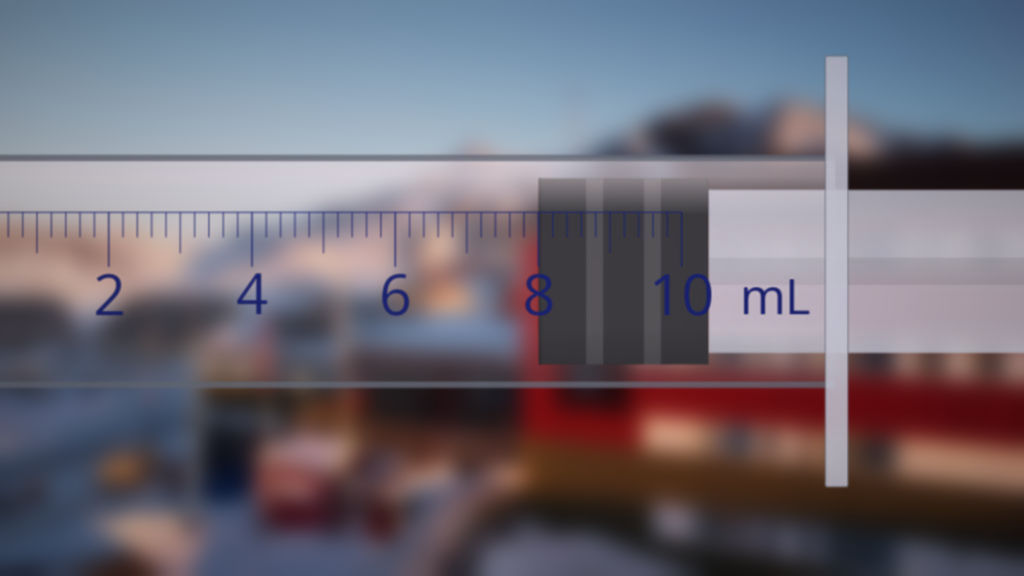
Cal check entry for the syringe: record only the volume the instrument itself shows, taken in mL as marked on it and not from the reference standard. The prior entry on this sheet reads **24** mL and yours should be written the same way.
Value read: **8** mL
